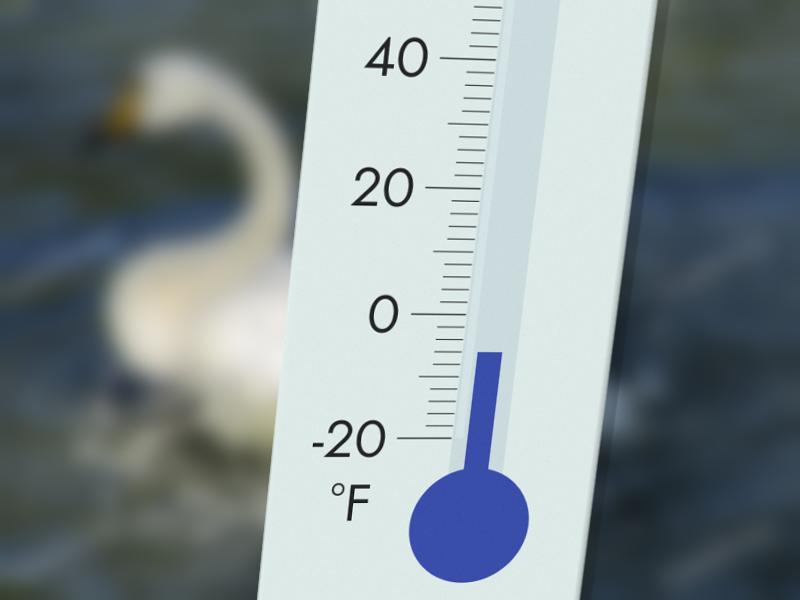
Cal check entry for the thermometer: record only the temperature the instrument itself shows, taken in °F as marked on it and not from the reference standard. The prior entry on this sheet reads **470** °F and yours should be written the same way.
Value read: **-6** °F
